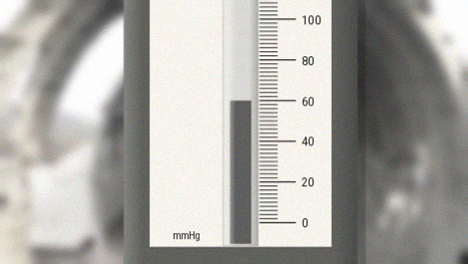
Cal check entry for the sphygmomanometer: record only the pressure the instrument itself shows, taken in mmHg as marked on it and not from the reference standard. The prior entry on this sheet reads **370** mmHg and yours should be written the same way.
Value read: **60** mmHg
